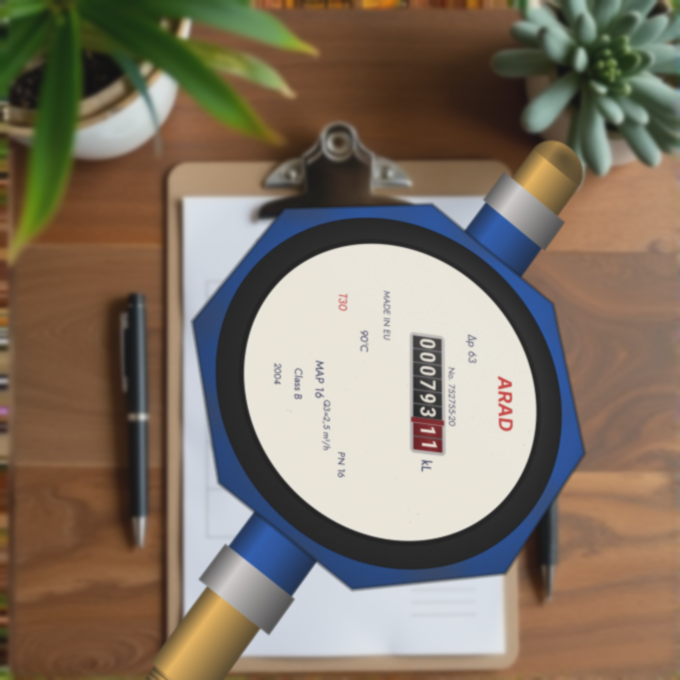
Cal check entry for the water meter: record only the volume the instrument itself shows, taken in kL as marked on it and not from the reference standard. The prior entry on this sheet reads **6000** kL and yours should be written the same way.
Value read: **793.11** kL
